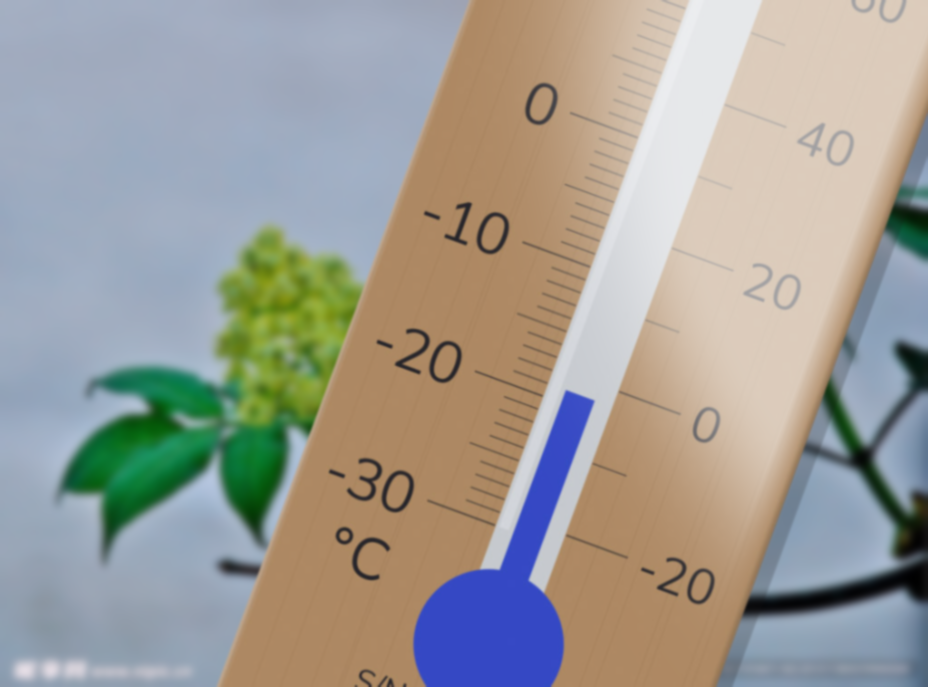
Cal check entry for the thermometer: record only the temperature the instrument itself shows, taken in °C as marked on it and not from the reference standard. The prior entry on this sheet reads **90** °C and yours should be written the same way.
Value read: **-19** °C
